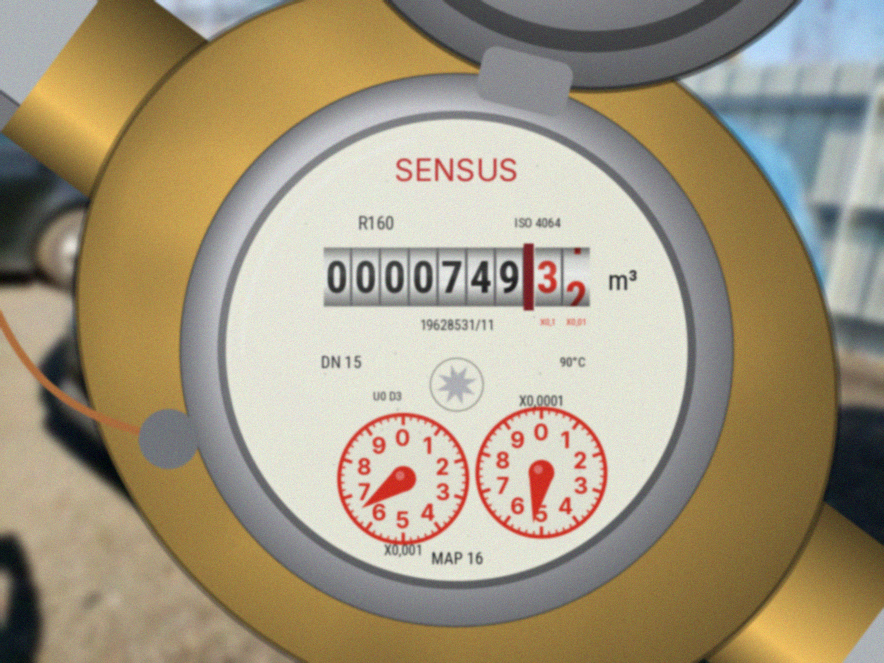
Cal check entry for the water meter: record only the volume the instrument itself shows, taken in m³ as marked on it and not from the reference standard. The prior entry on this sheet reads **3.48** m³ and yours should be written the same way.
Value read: **749.3165** m³
